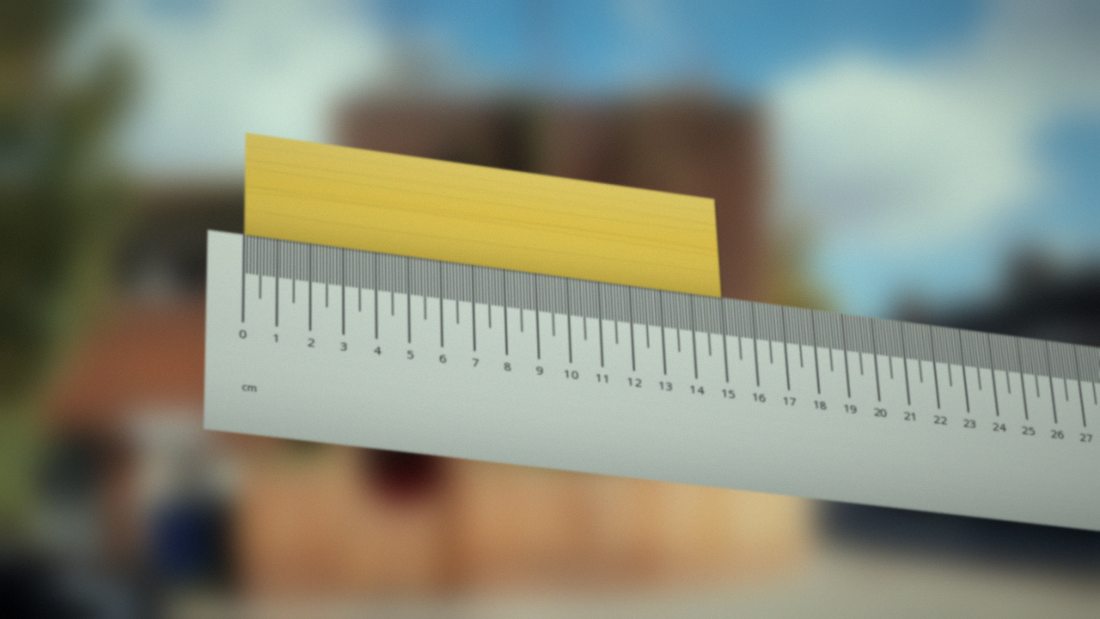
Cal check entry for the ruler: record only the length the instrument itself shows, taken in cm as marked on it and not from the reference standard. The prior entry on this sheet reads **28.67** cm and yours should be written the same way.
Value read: **15** cm
